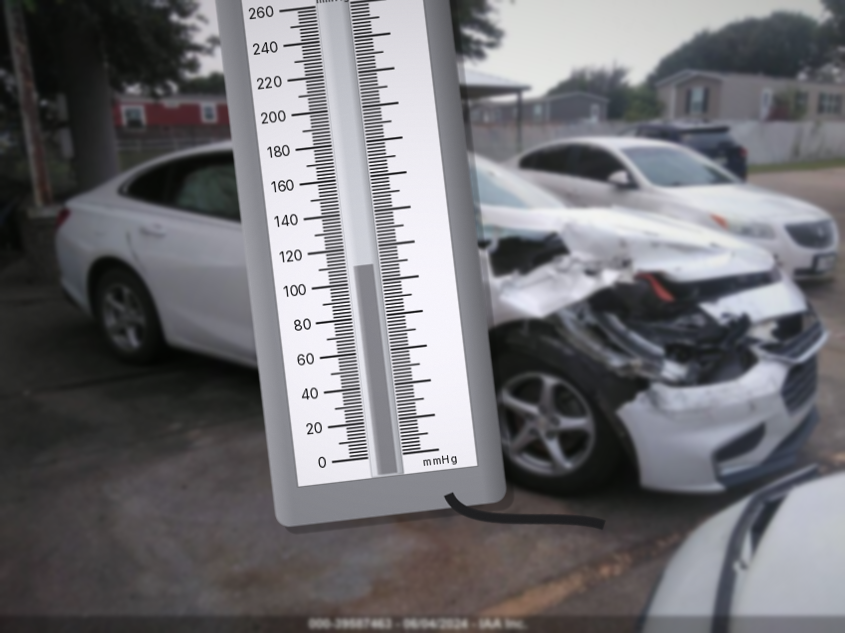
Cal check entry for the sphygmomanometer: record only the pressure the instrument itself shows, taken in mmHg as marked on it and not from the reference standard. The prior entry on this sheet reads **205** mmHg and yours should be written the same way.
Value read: **110** mmHg
